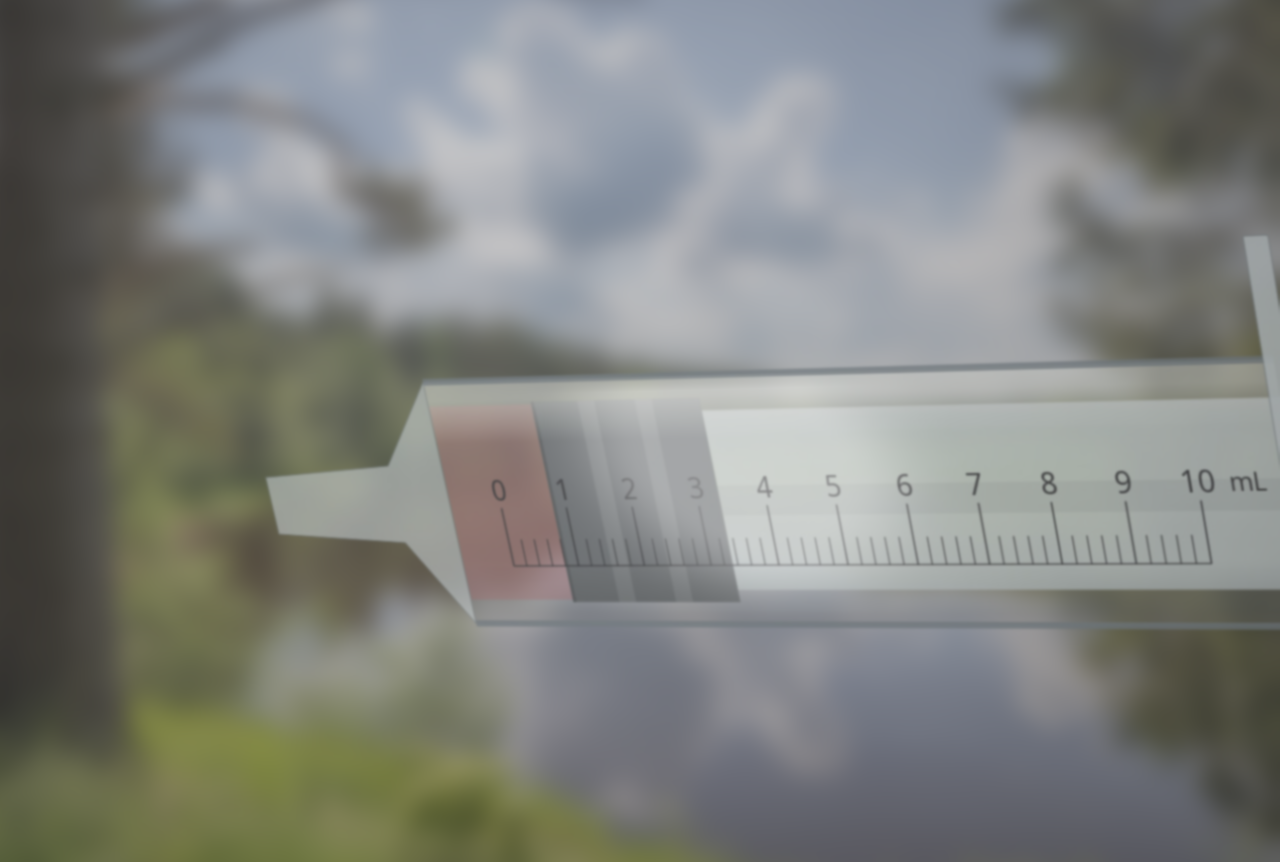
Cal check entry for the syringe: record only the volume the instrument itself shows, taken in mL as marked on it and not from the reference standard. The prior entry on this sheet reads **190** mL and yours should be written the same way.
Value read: **0.8** mL
